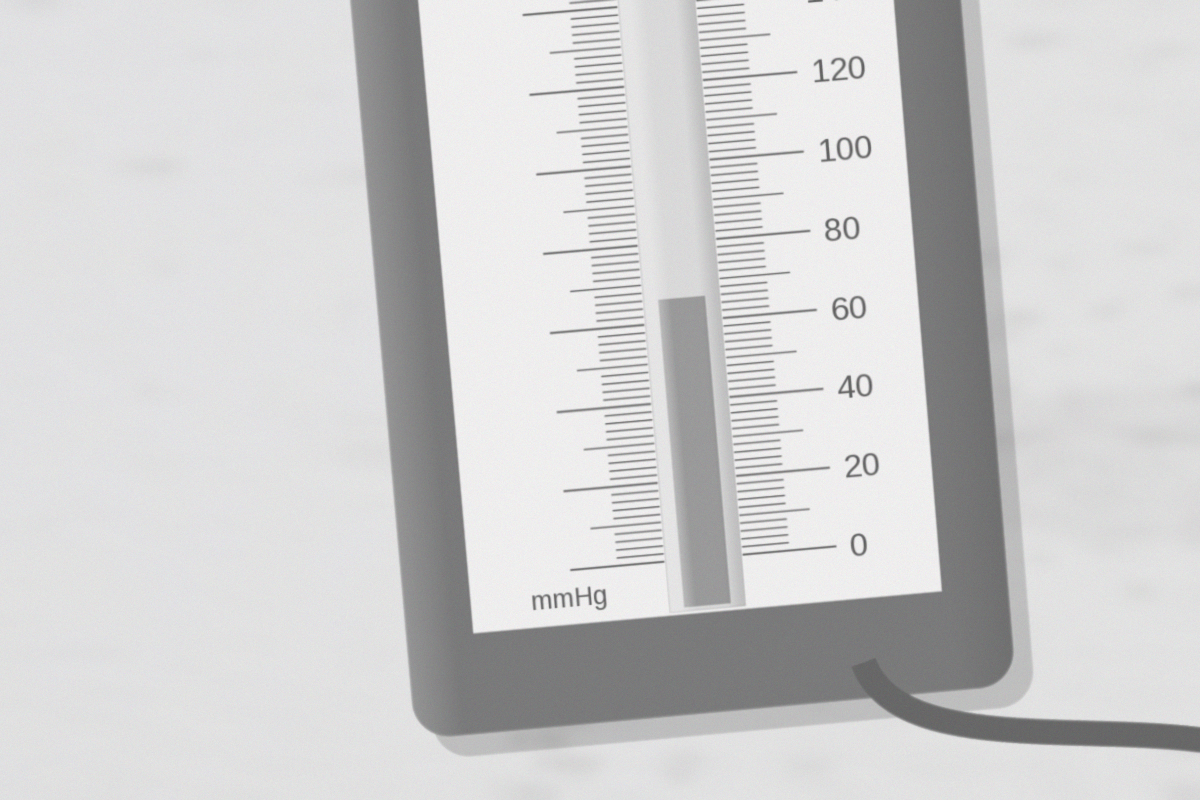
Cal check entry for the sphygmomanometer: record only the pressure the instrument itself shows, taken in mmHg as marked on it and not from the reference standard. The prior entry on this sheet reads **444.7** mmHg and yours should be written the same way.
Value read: **66** mmHg
